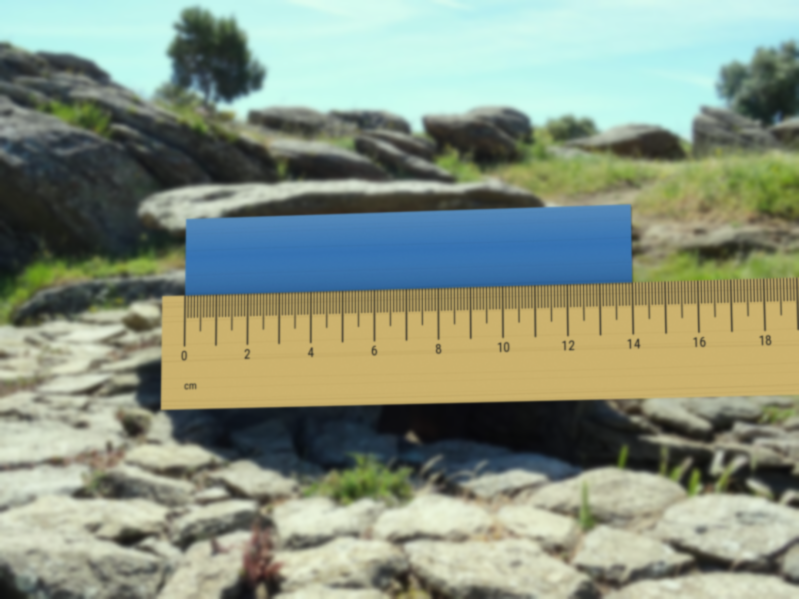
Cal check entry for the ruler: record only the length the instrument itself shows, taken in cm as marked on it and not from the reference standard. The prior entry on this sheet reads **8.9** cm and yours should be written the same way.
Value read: **14** cm
